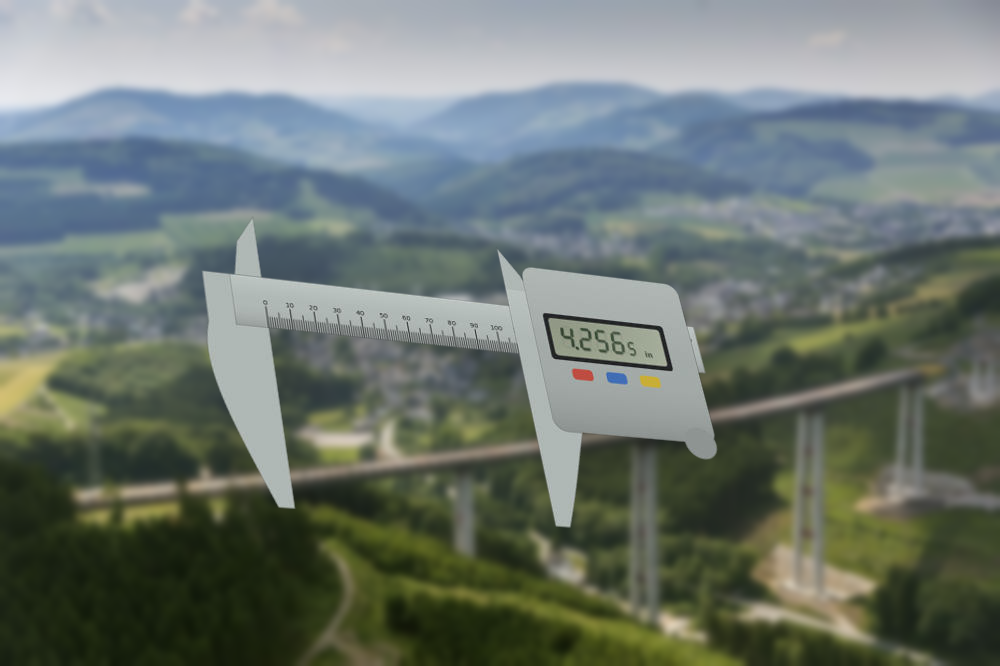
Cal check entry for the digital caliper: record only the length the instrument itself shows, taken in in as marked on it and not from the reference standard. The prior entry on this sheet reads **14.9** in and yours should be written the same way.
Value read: **4.2565** in
